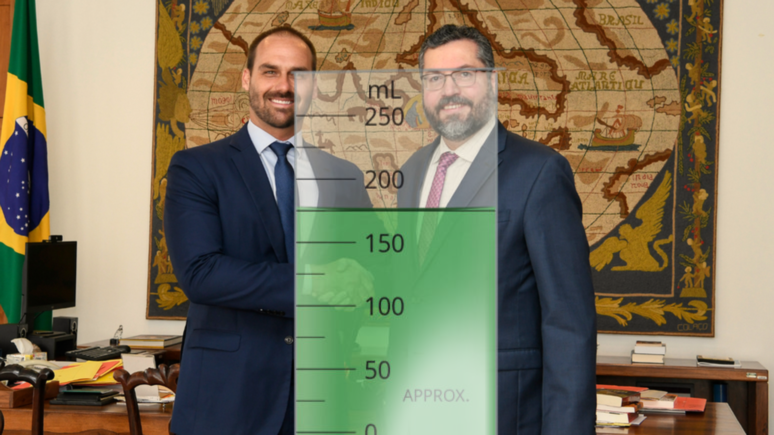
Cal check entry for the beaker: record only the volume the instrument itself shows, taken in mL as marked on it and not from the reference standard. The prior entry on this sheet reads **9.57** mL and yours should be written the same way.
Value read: **175** mL
